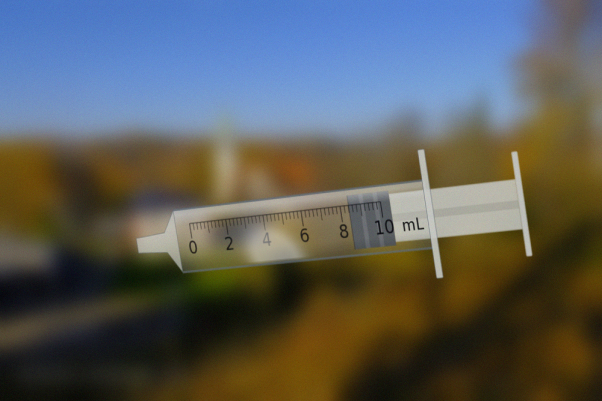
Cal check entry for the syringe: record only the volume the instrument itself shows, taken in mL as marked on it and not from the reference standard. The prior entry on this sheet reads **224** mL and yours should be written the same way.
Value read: **8.4** mL
